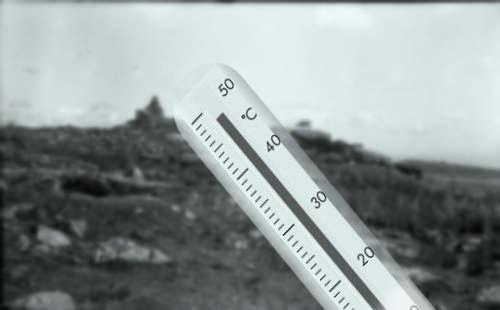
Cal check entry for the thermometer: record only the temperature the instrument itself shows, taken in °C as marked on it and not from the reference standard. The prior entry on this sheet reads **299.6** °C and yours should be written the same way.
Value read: **48** °C
